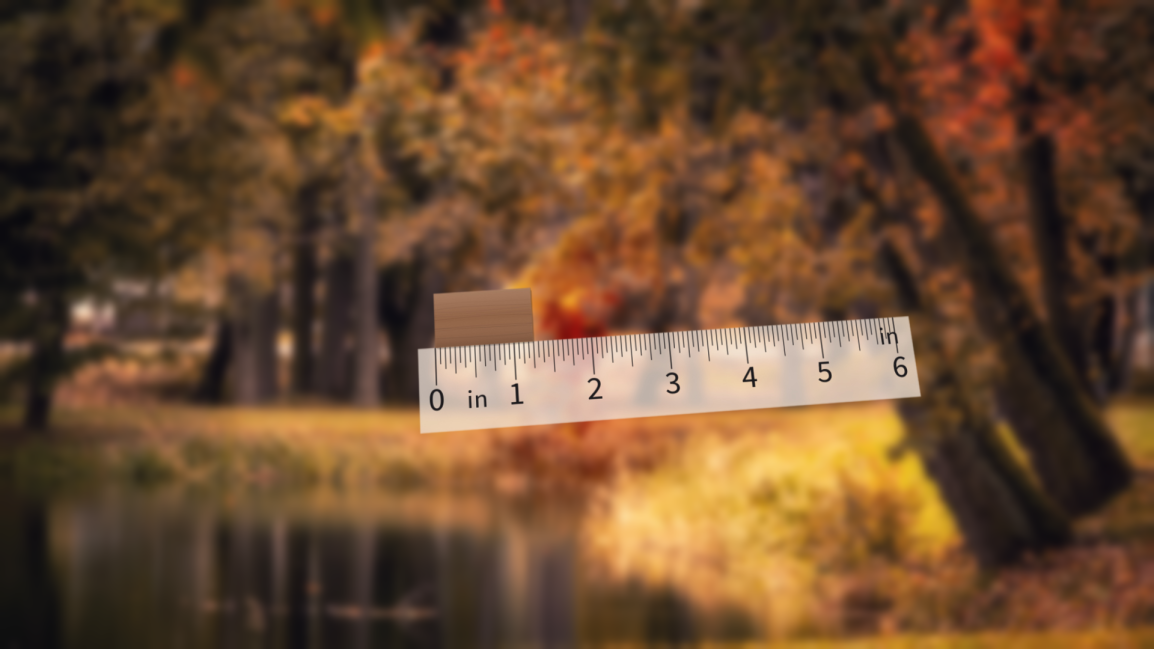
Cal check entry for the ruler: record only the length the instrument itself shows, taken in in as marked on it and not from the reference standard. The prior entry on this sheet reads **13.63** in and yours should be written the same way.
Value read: **1.25** in
